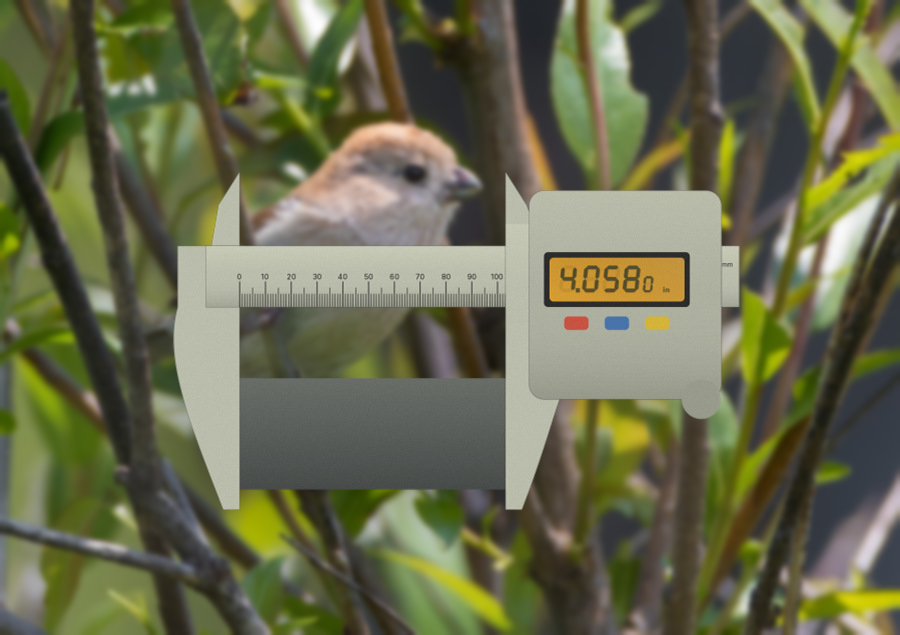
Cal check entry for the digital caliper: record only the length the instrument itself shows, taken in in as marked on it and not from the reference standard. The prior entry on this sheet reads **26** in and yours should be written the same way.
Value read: **4.0580** in
